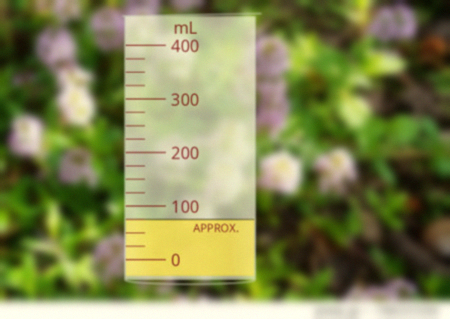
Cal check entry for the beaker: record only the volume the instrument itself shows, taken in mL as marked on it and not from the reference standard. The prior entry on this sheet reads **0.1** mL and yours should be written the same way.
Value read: **75** mL
